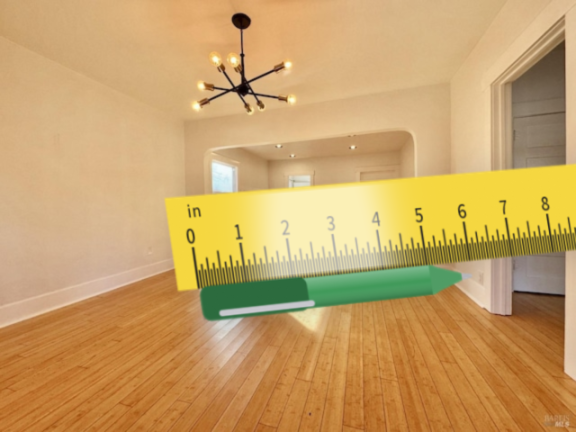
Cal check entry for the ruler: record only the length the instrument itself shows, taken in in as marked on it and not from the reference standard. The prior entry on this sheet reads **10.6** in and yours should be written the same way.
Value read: **6** in
